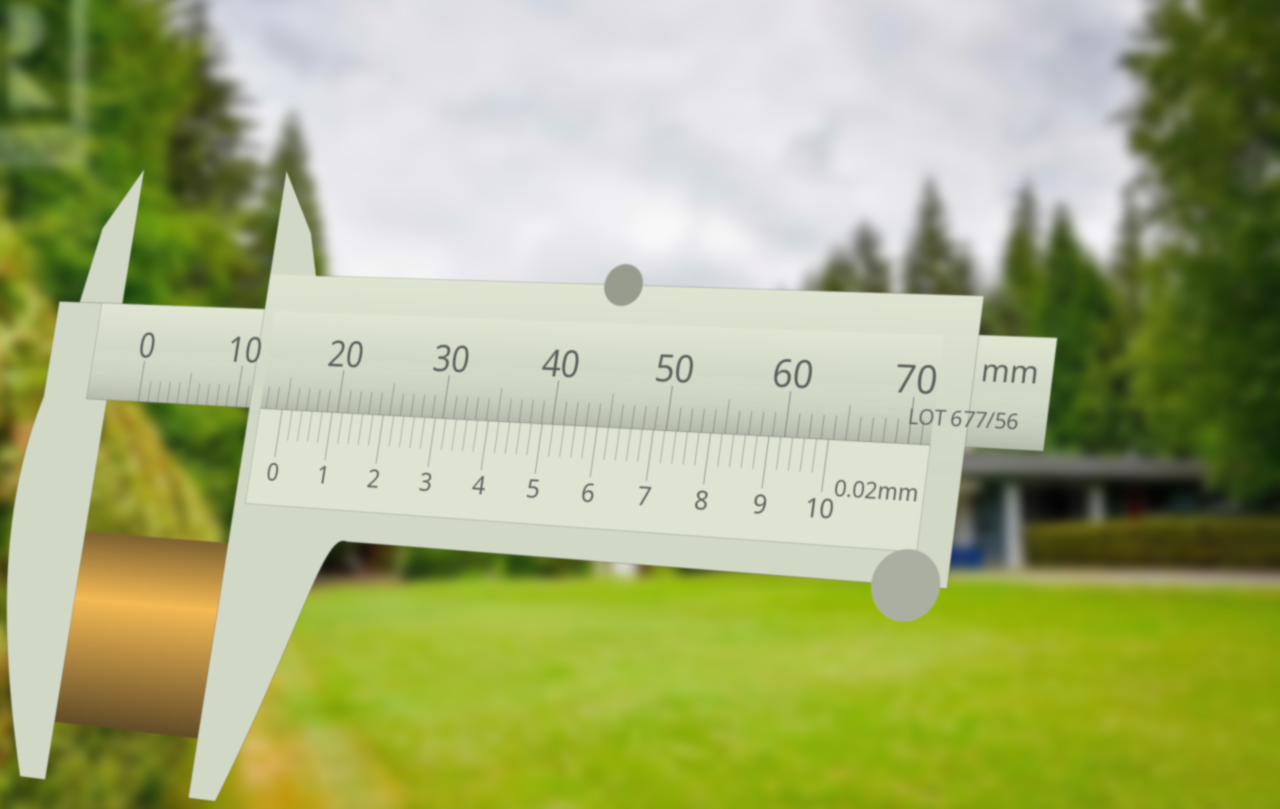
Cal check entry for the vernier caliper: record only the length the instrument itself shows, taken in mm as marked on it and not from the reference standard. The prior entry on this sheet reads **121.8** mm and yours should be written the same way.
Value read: **14.6** mm
